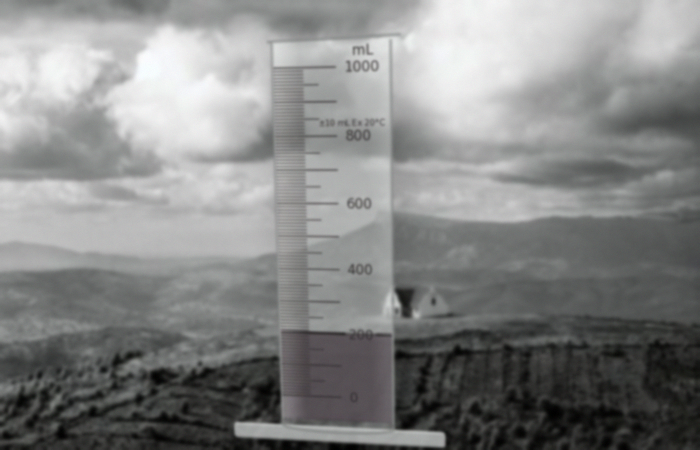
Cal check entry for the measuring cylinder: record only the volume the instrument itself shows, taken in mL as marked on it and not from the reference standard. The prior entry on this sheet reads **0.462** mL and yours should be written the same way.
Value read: **200** mL
